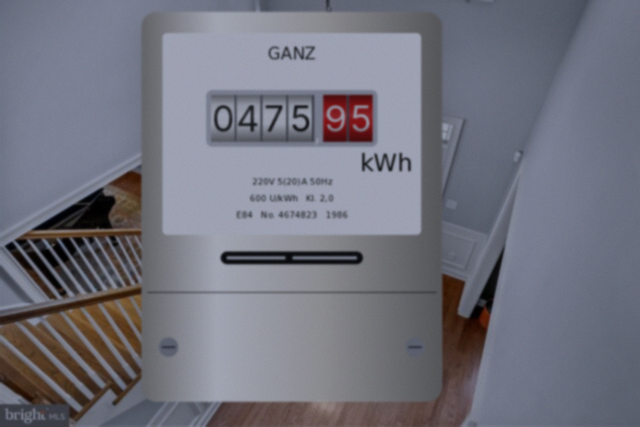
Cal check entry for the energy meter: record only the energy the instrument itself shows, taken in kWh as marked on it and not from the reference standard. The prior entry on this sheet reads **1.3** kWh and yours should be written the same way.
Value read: **475.95** kWh
